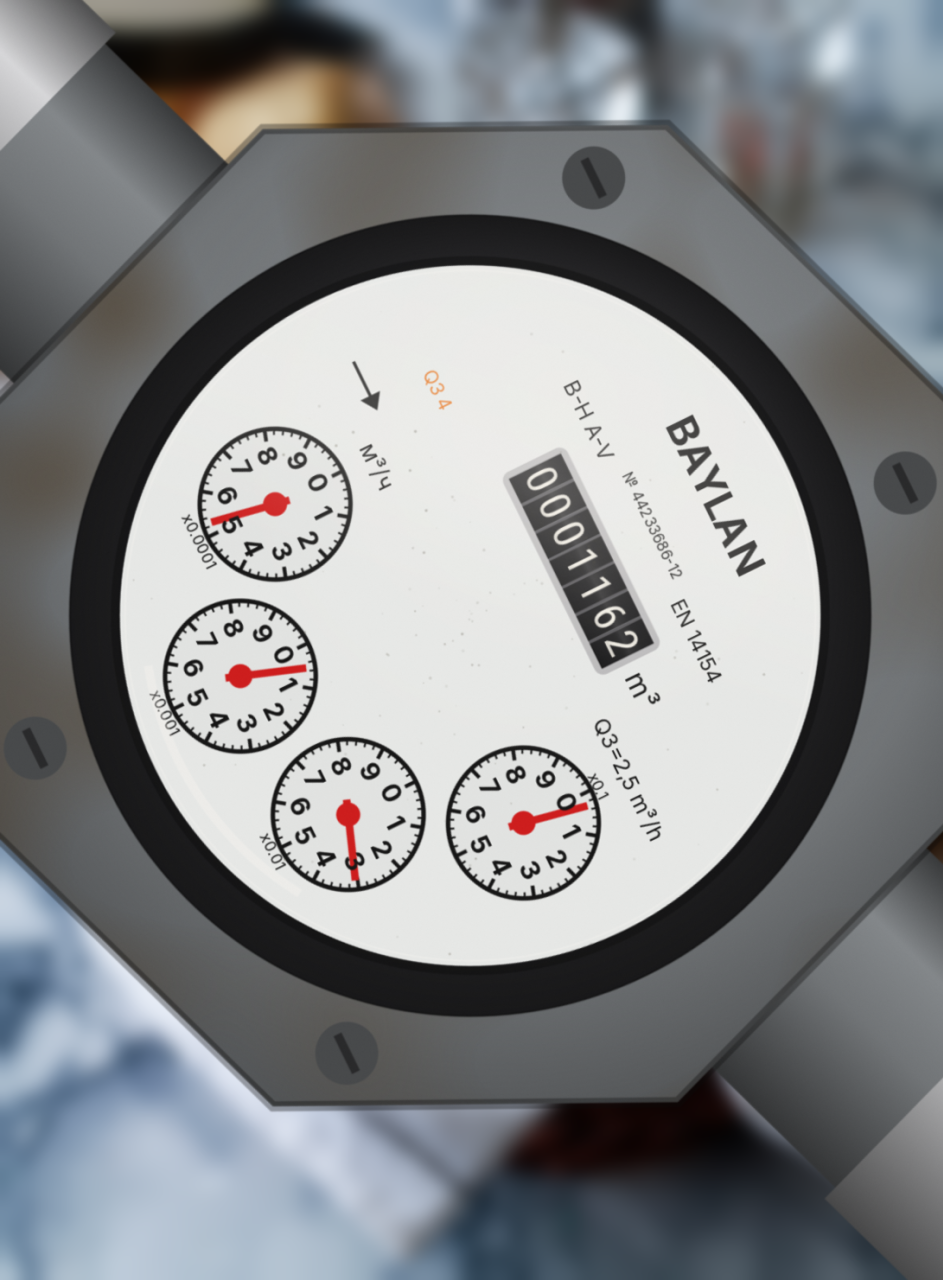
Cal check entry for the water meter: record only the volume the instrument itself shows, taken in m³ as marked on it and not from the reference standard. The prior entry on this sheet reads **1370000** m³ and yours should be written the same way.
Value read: **1162.0305** m³
